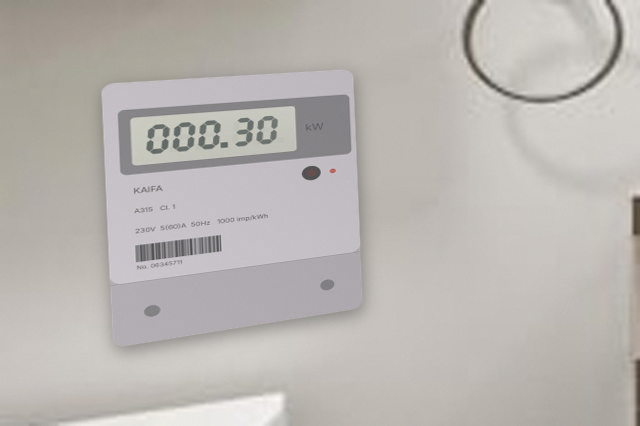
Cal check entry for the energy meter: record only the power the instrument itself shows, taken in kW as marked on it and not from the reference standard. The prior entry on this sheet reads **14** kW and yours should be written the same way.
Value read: **0.30** kW
